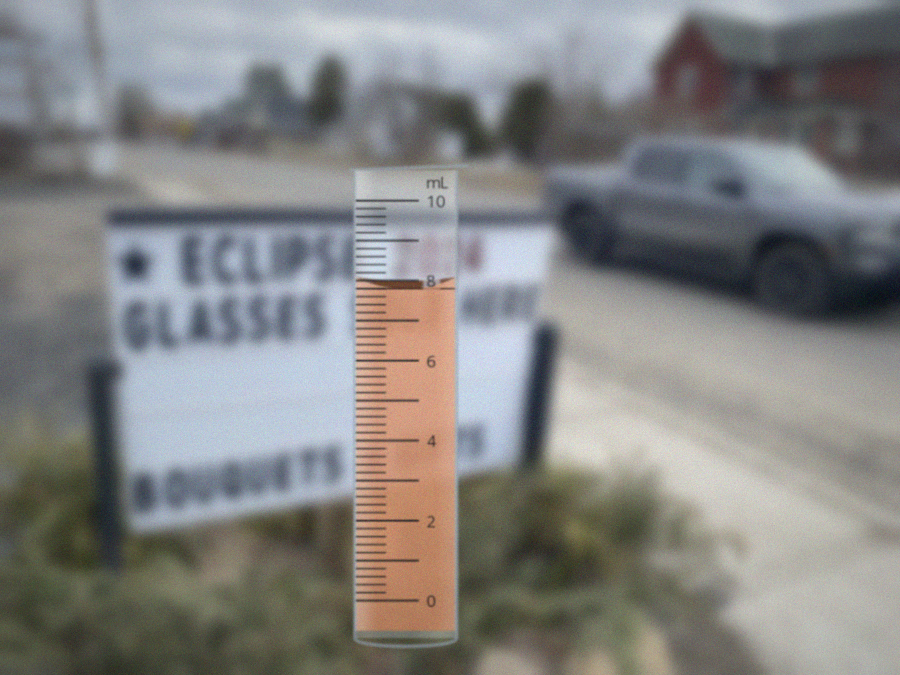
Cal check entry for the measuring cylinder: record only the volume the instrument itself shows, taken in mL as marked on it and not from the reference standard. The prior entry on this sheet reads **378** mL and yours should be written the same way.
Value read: **7.8** mL
